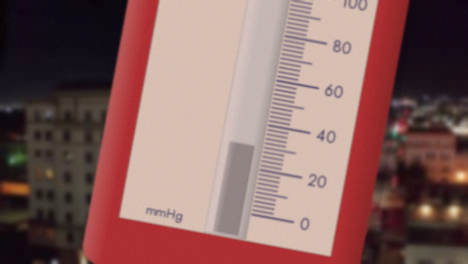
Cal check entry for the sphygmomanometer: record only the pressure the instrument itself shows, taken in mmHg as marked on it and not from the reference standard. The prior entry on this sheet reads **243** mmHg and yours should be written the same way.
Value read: **30** mmHg
